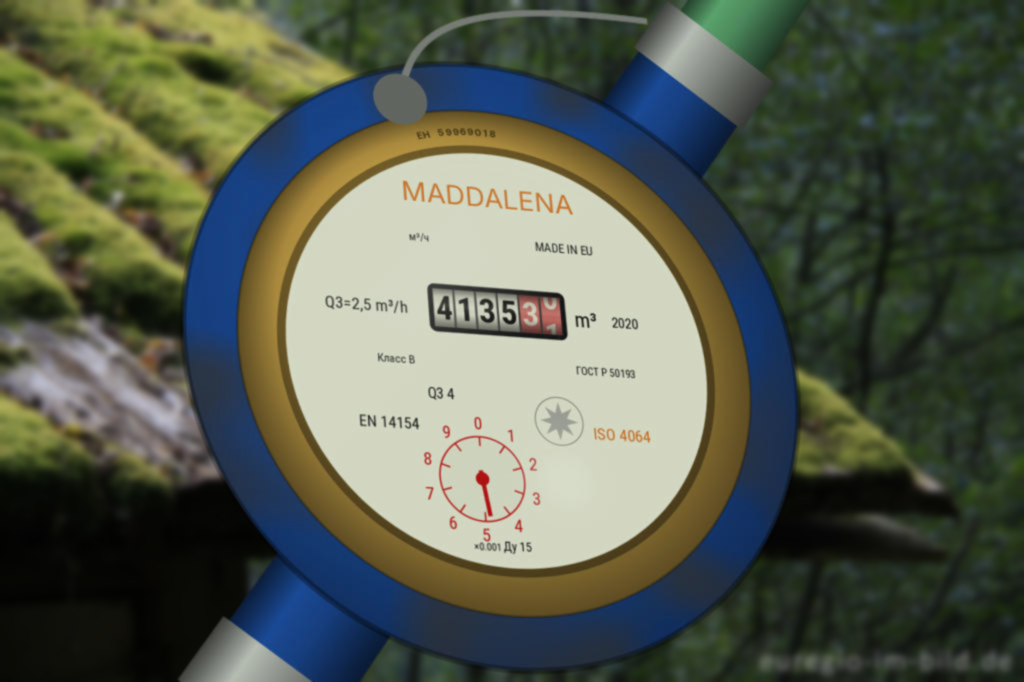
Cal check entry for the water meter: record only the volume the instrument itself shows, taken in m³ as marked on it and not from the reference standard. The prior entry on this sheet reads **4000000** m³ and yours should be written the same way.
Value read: **4135.304** m³
